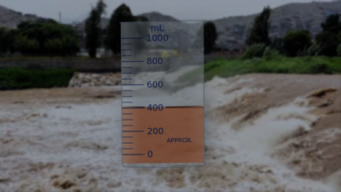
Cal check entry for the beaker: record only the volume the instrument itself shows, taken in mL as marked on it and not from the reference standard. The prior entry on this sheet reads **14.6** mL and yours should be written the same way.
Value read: **400** mL
